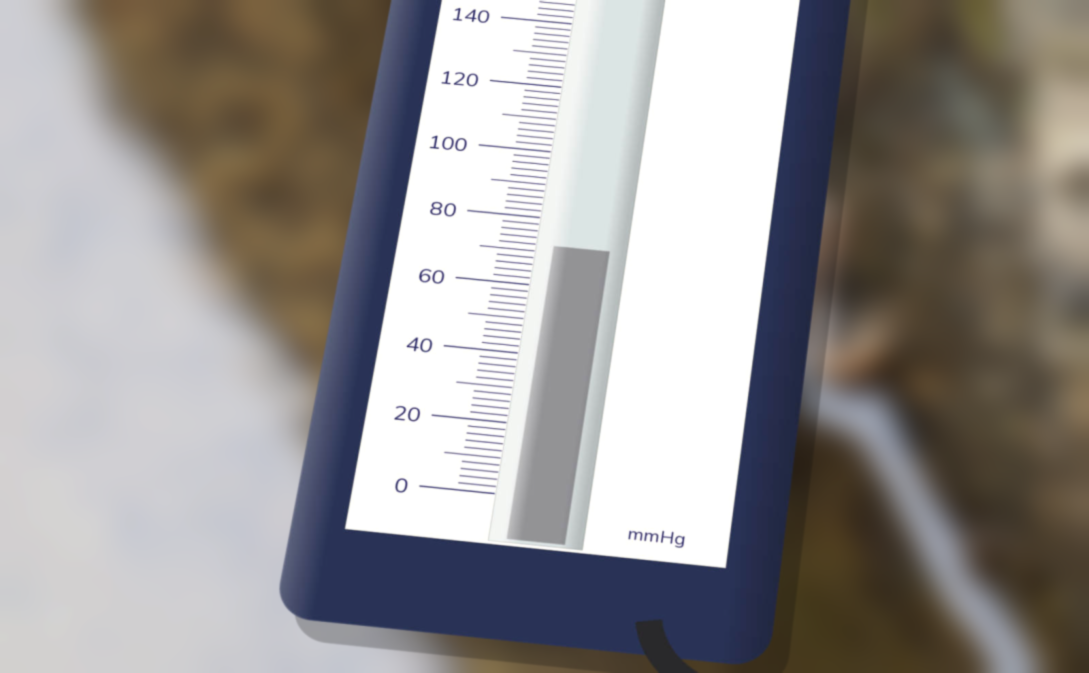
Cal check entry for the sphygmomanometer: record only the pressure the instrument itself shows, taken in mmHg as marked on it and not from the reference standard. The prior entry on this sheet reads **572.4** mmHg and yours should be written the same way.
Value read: **72** mmHg
